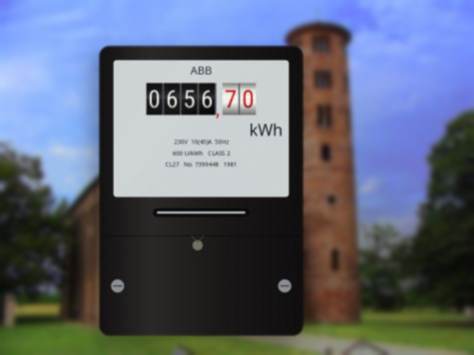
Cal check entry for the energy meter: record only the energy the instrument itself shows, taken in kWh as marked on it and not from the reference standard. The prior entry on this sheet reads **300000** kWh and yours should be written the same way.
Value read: **656.70** kWh
